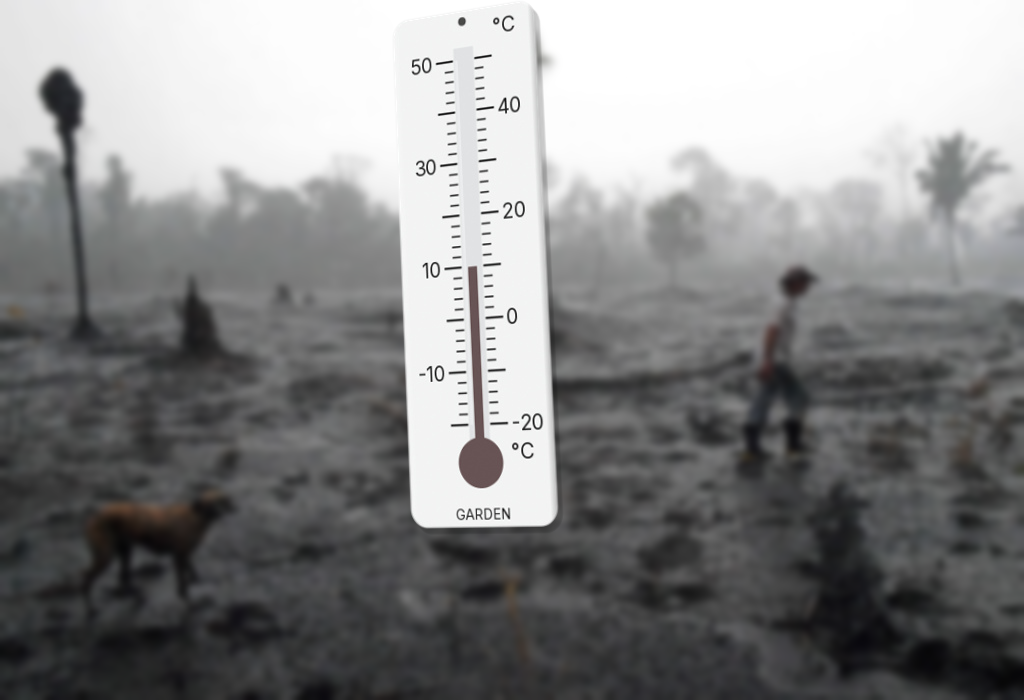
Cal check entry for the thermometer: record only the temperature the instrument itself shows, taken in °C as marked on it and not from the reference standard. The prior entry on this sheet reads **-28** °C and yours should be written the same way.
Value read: **10** °C
